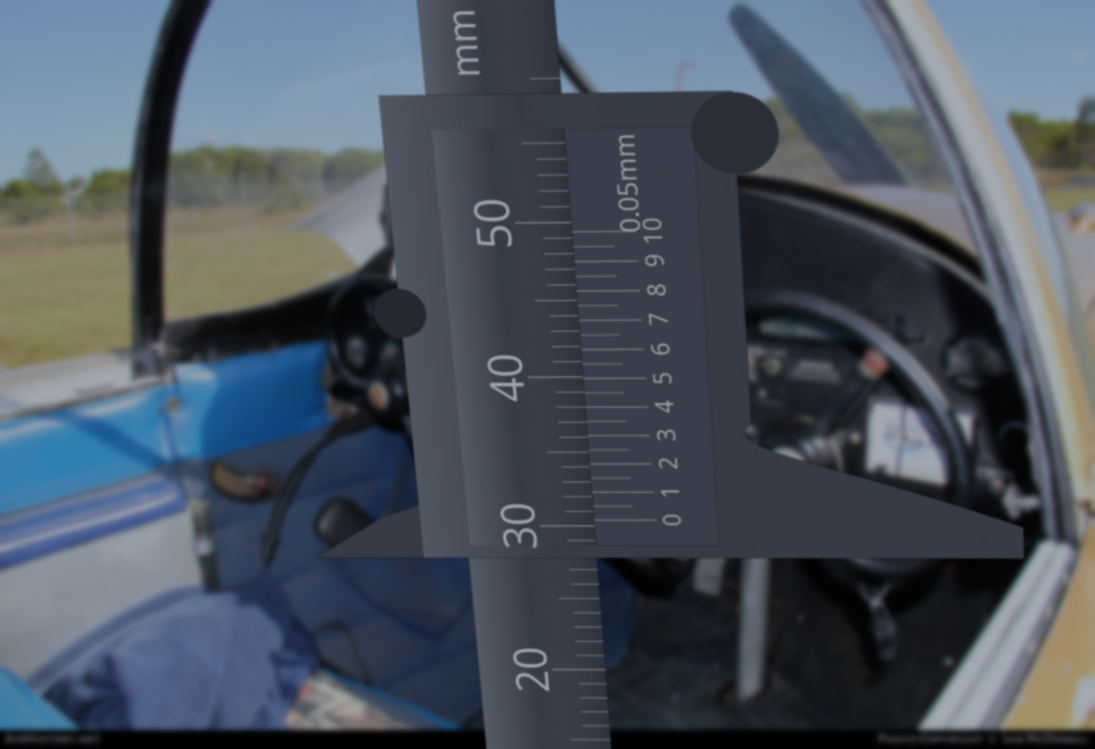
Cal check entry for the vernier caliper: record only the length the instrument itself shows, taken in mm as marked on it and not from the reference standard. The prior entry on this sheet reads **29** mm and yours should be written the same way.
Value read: **30.4** mm
